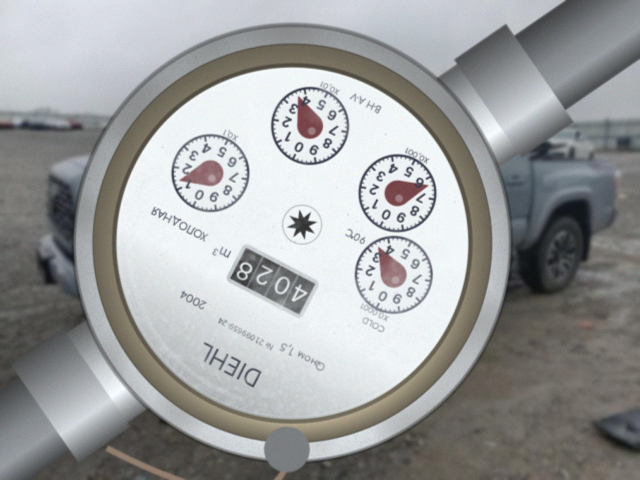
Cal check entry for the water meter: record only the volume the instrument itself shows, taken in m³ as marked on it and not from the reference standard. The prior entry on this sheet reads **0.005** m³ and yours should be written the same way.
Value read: **4028.1363** m³
